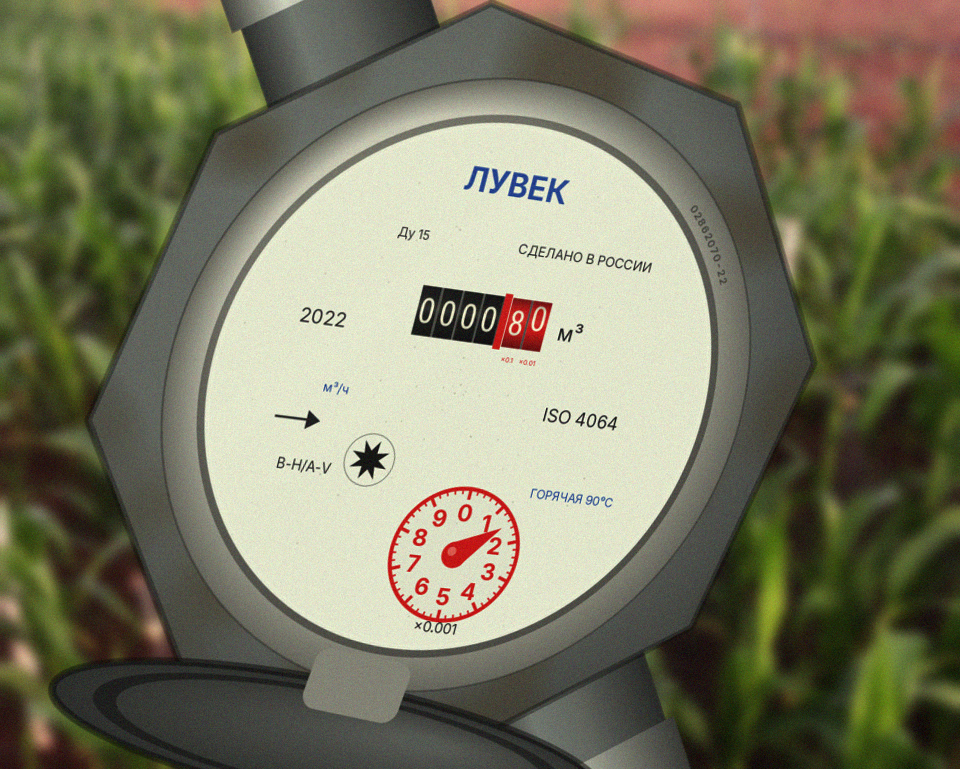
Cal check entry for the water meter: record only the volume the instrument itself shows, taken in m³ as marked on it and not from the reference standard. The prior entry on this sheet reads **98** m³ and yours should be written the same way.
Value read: **0.801** m³
